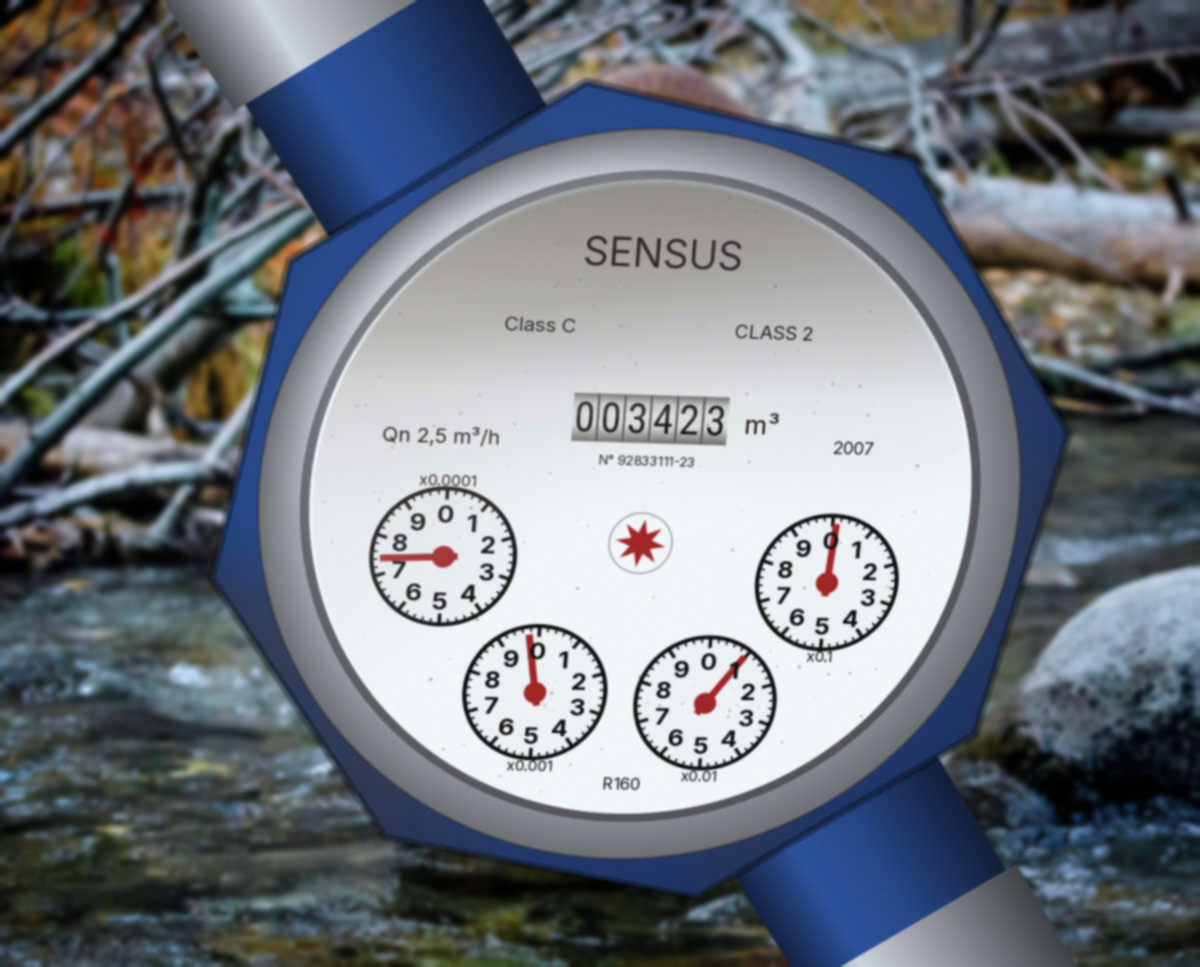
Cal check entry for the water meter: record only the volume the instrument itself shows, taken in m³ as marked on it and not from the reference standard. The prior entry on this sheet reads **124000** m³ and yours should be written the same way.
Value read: **3423.0097** m³
